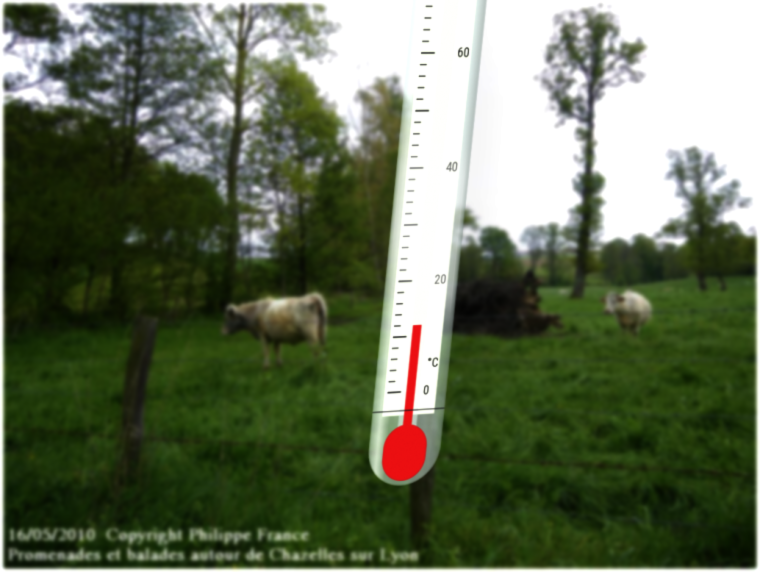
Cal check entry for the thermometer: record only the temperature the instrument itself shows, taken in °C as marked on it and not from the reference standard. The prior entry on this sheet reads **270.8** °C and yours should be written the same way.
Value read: **12** °C
